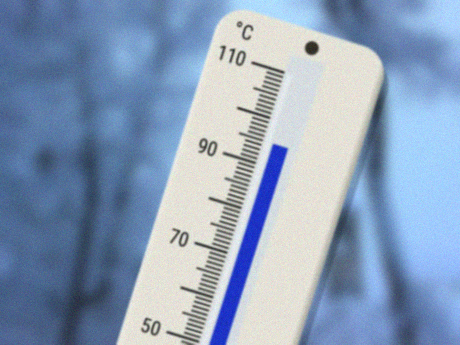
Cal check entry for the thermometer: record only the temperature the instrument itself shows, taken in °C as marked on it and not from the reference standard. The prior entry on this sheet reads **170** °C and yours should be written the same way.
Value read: **95** °C
